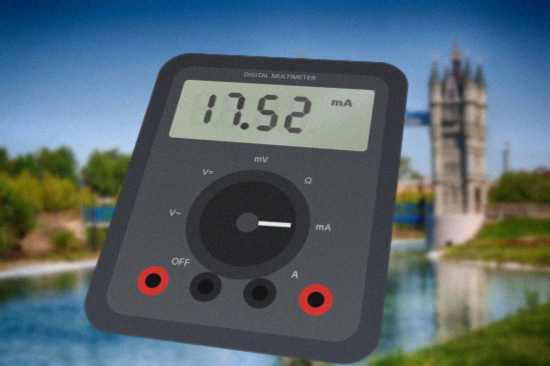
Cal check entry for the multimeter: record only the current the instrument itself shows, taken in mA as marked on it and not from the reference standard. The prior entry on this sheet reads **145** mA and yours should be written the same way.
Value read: **17.52** mA
